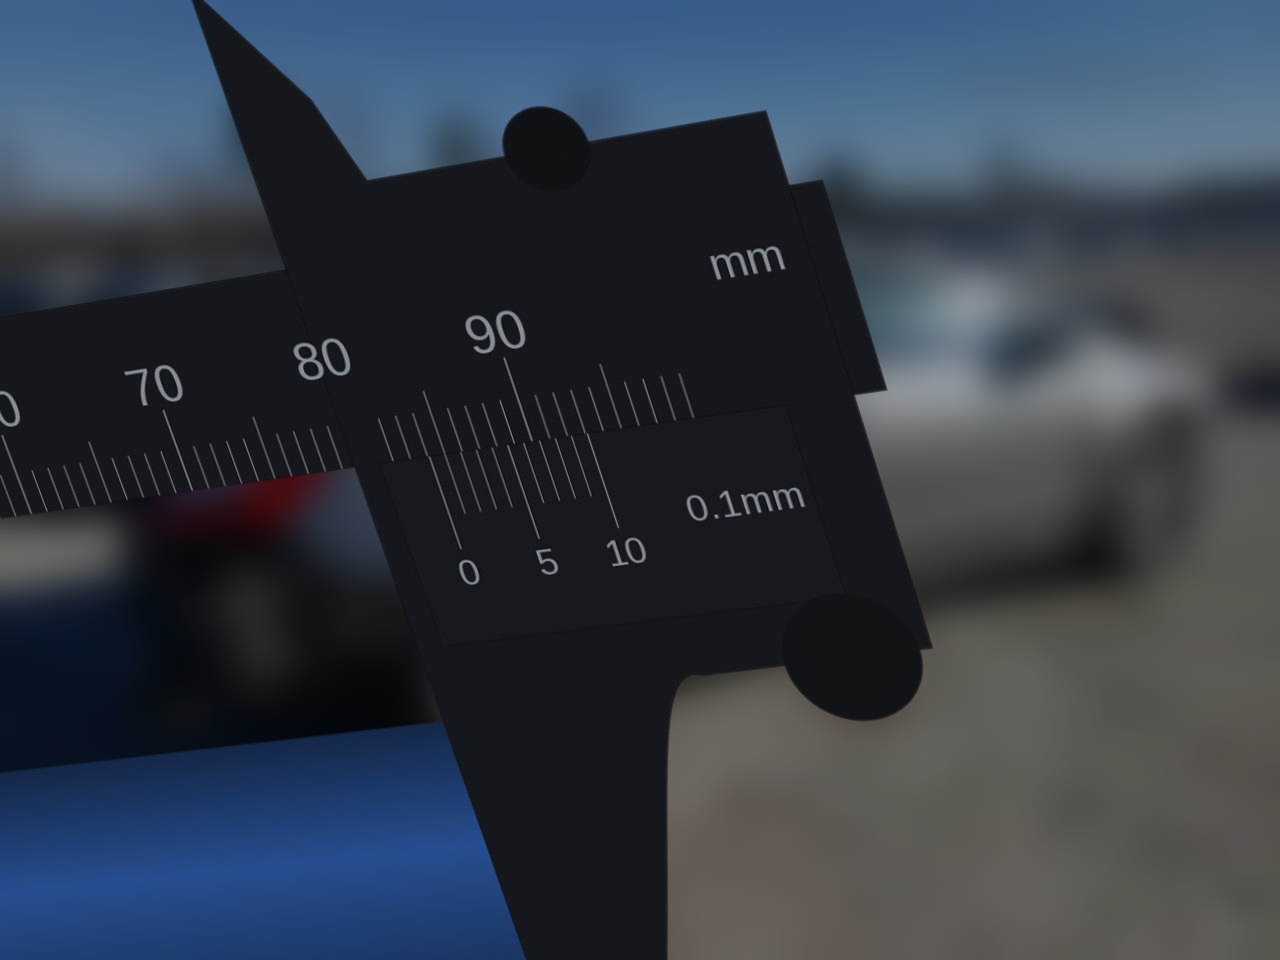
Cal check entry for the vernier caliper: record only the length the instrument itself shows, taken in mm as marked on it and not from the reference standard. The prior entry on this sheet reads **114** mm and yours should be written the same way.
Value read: **84.1** mm
